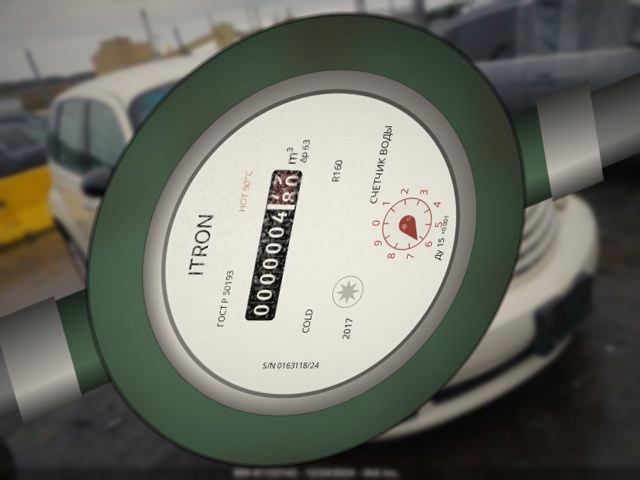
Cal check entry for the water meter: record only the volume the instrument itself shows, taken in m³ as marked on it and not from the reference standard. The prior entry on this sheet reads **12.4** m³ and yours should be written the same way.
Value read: **4.796** m³
